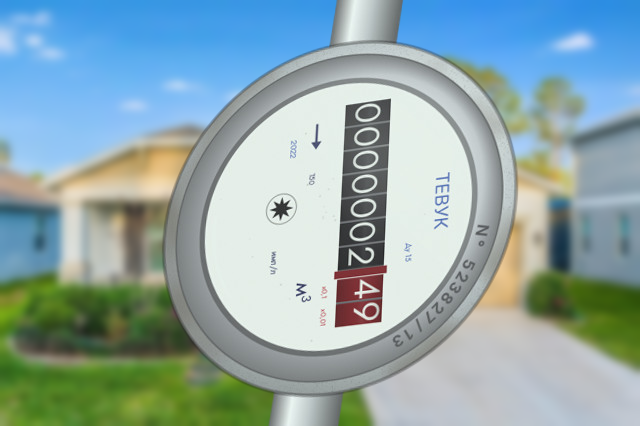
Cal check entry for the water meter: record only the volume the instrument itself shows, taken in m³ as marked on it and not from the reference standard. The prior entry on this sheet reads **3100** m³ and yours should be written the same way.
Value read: **2.49** m³
